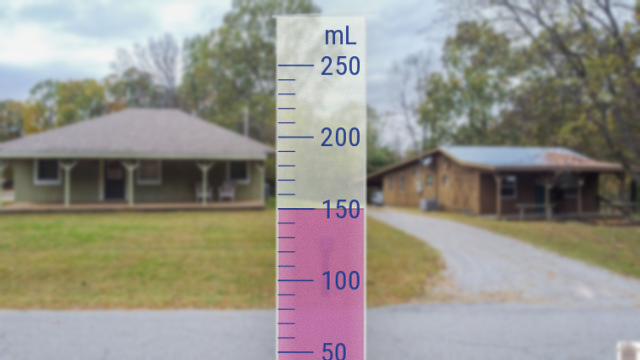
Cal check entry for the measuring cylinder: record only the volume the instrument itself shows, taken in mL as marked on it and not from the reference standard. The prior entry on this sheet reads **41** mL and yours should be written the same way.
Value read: **150** mL
